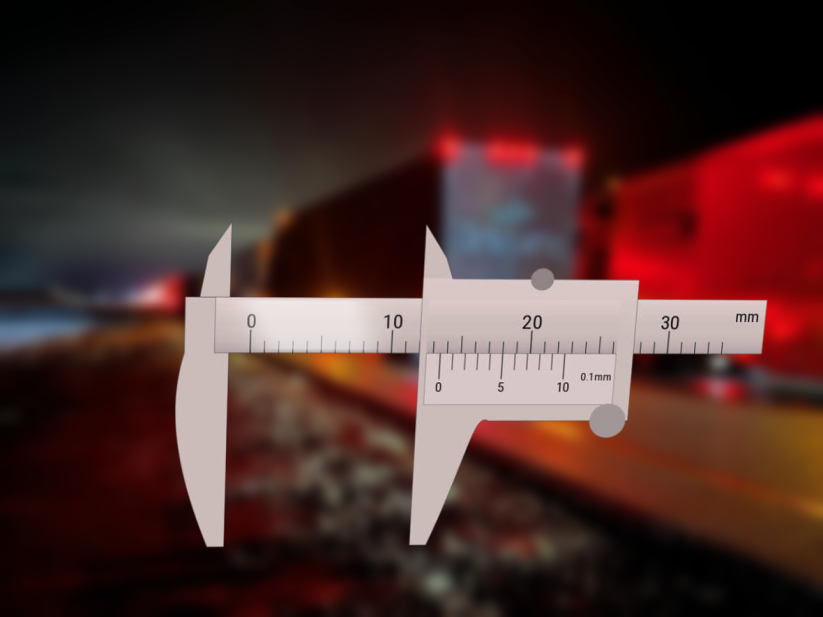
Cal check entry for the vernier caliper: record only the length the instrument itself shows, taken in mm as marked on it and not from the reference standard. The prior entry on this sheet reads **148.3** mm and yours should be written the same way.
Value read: **13.5** mm
